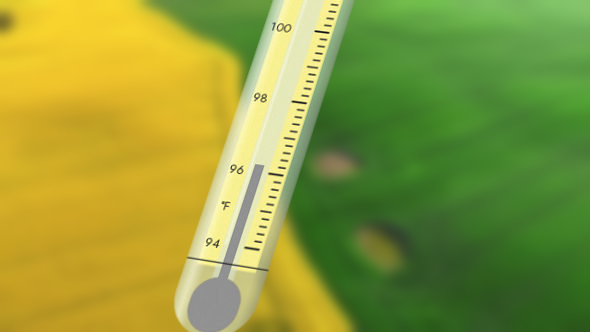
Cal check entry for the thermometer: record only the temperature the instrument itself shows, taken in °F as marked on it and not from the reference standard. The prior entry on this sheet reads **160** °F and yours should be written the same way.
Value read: **96.2** °F
